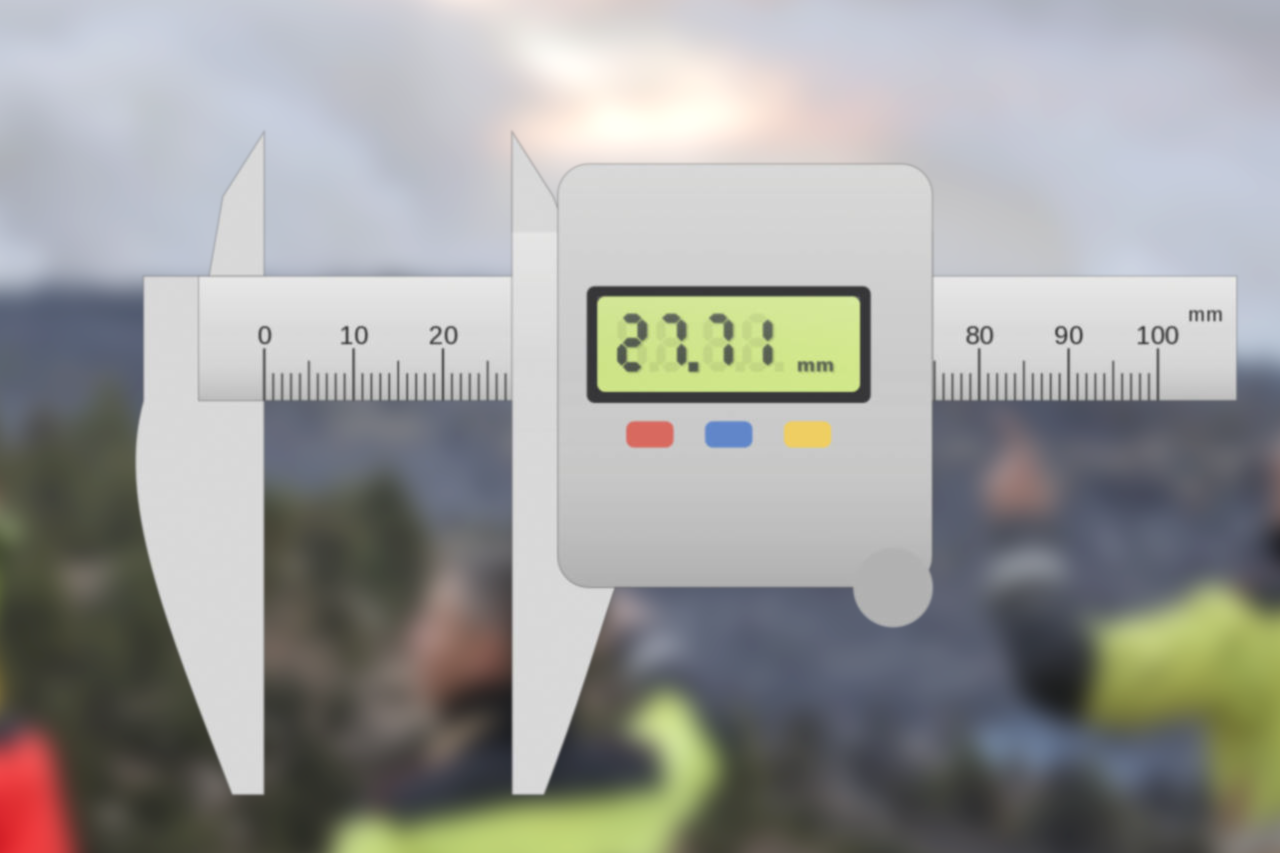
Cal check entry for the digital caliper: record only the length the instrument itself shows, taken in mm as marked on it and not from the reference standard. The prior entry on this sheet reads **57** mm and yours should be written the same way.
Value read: **27.71** mm
